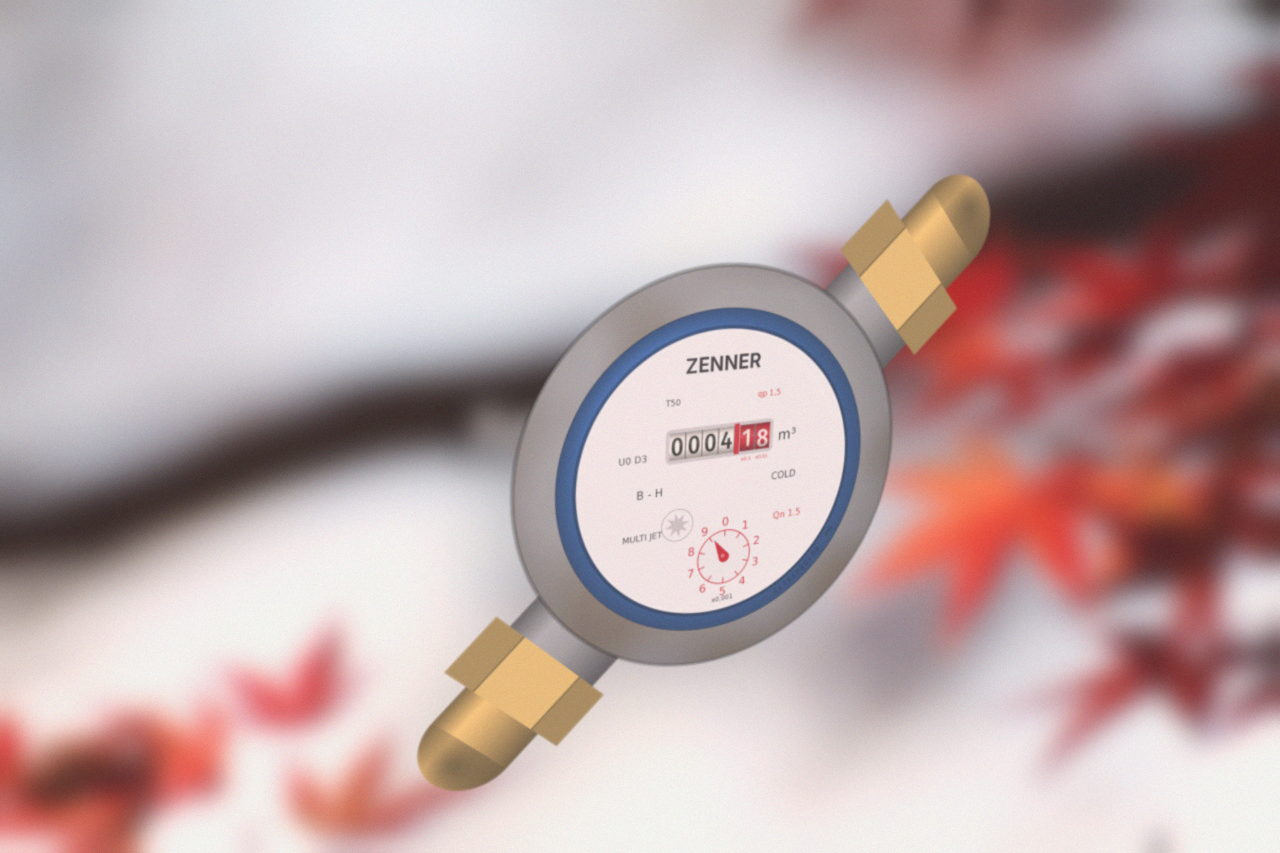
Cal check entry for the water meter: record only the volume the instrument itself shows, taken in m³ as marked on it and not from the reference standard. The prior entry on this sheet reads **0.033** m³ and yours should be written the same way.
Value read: **4.179** m³
